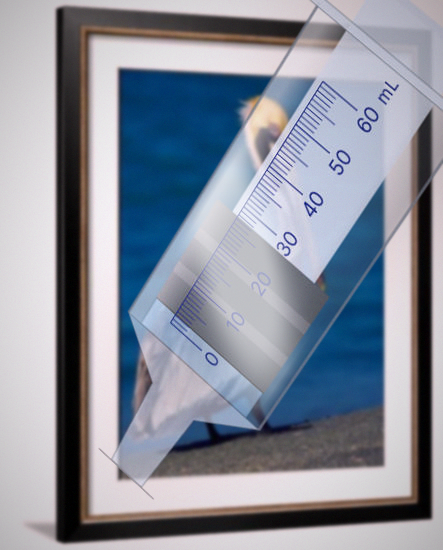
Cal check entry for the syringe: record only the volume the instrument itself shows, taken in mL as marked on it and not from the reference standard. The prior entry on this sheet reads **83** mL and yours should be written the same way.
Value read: **2** mL
